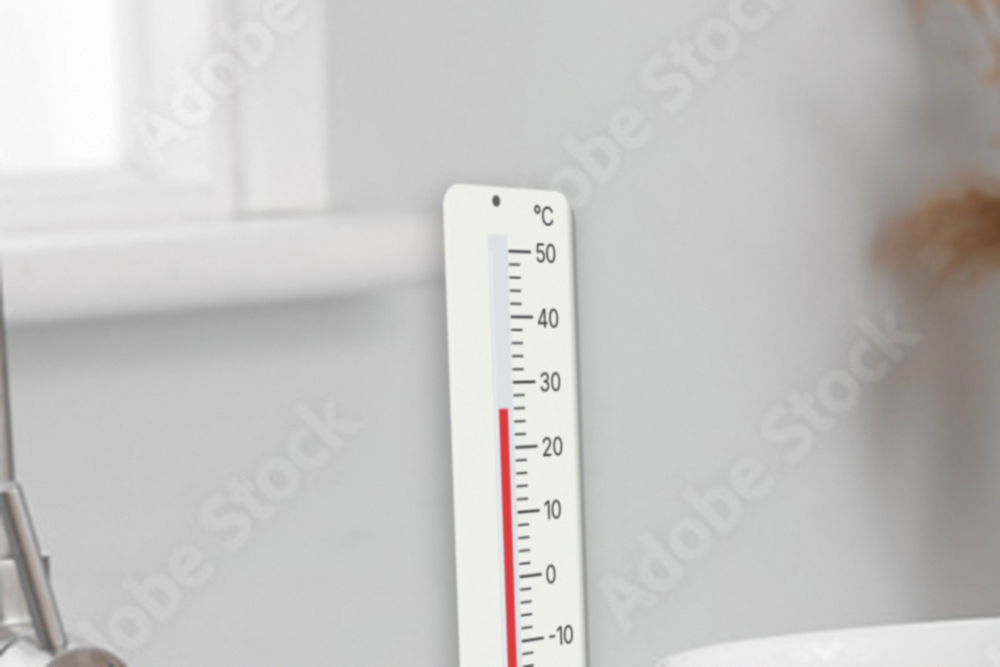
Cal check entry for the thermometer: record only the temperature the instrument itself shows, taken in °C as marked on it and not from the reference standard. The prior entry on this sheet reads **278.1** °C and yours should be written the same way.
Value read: **26** °C
